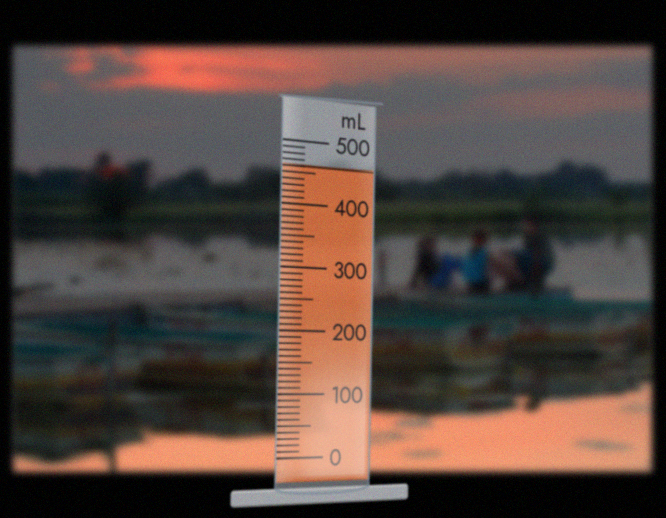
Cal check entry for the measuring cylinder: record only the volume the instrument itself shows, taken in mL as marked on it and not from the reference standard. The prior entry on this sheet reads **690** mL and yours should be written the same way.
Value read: **460** mL
